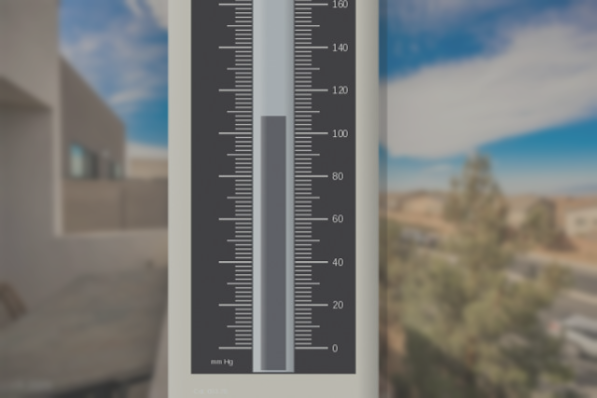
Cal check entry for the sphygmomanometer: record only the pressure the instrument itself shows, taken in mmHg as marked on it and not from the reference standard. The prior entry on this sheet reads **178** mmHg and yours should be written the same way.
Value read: **108** mmHg
